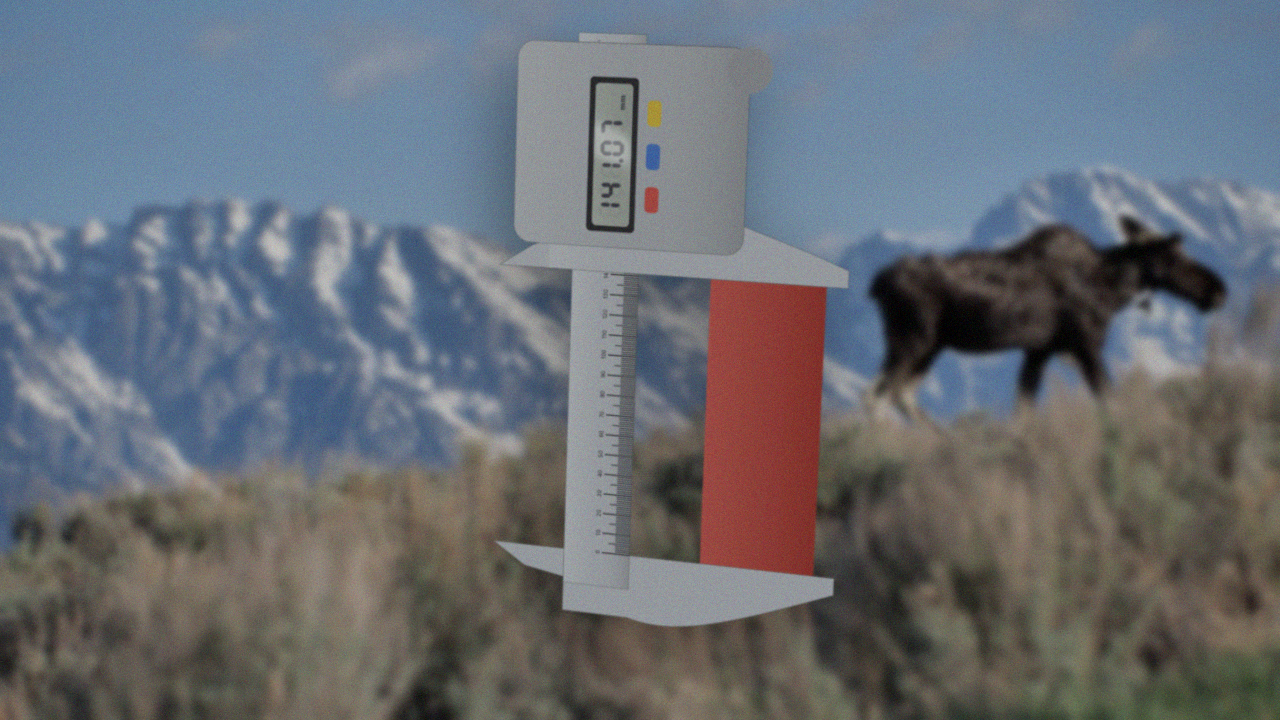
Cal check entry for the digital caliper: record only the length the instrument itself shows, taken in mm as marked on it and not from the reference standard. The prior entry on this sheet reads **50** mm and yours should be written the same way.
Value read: **141.07** mm
